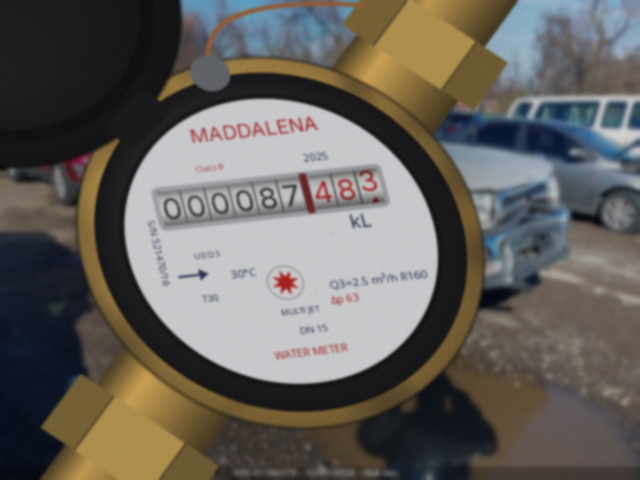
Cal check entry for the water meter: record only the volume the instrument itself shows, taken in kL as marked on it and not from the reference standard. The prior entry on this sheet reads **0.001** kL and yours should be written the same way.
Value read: **87.483** kL
